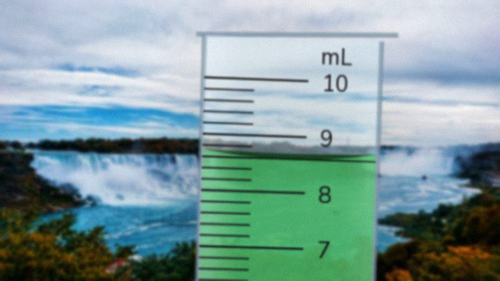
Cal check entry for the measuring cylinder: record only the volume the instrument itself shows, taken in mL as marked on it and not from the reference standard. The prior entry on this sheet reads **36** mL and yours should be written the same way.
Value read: **8.6** mL
